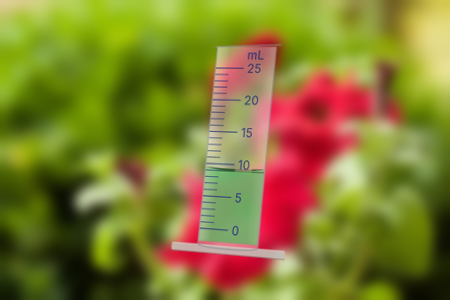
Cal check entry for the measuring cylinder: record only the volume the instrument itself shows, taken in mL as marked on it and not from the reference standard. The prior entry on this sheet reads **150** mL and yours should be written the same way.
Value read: **9** mL
